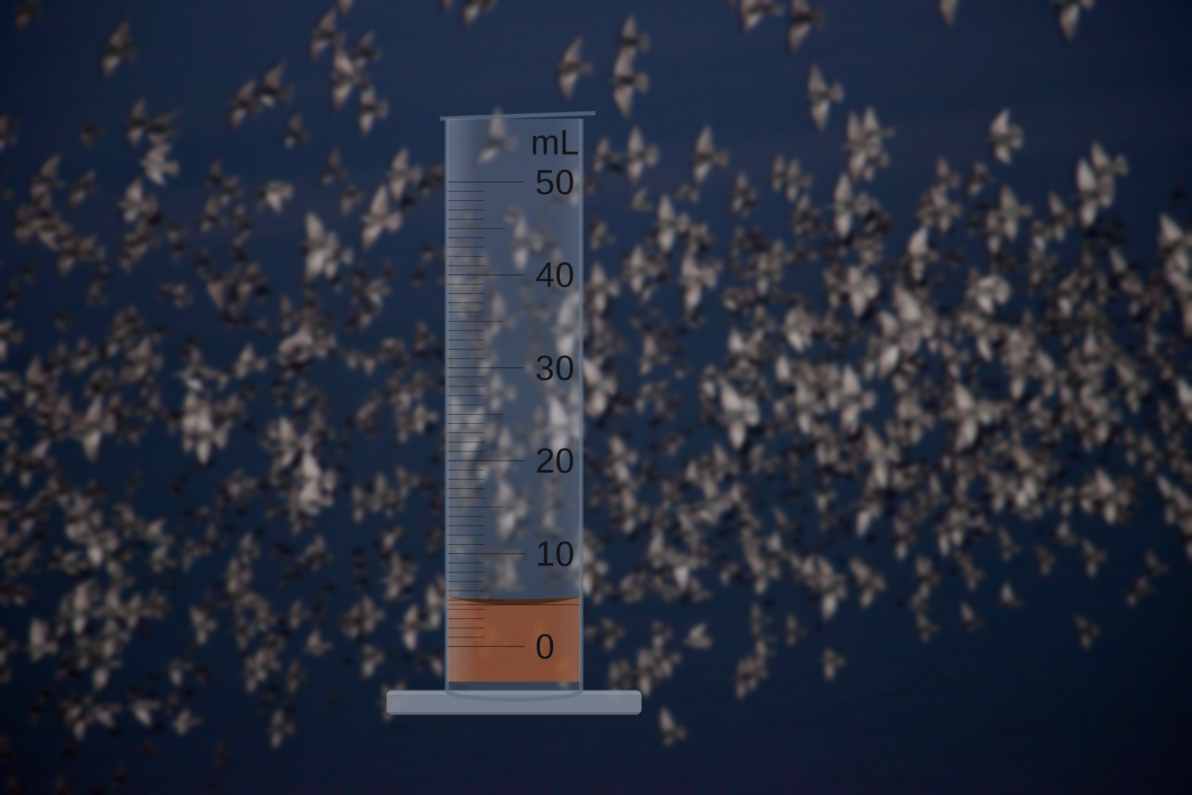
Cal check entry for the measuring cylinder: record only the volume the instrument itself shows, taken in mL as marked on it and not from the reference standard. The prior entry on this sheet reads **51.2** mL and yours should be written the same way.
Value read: **4.5** mL
